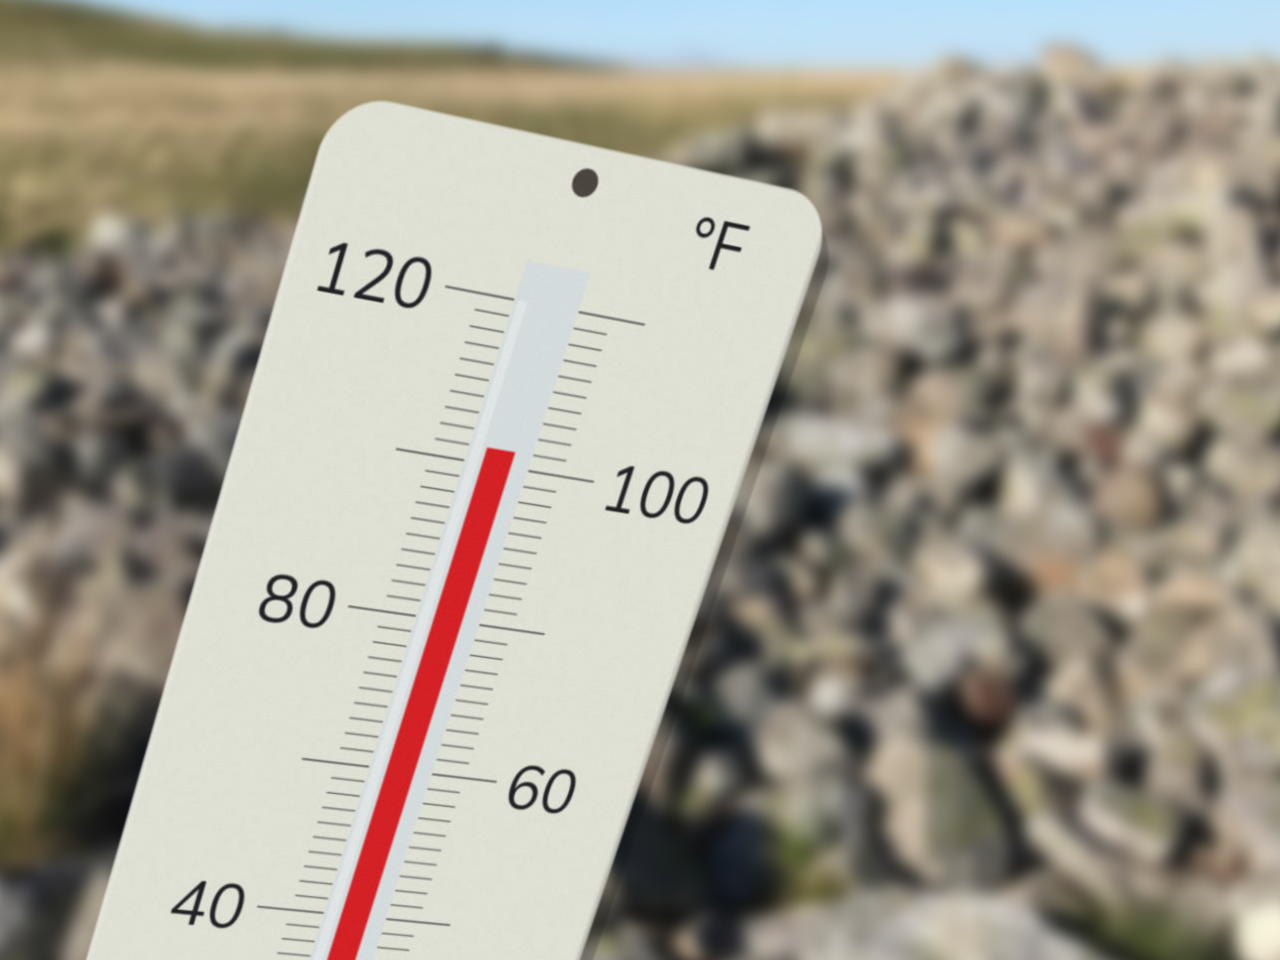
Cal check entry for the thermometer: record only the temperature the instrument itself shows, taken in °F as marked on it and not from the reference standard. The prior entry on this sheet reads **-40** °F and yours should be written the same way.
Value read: **102** °F
